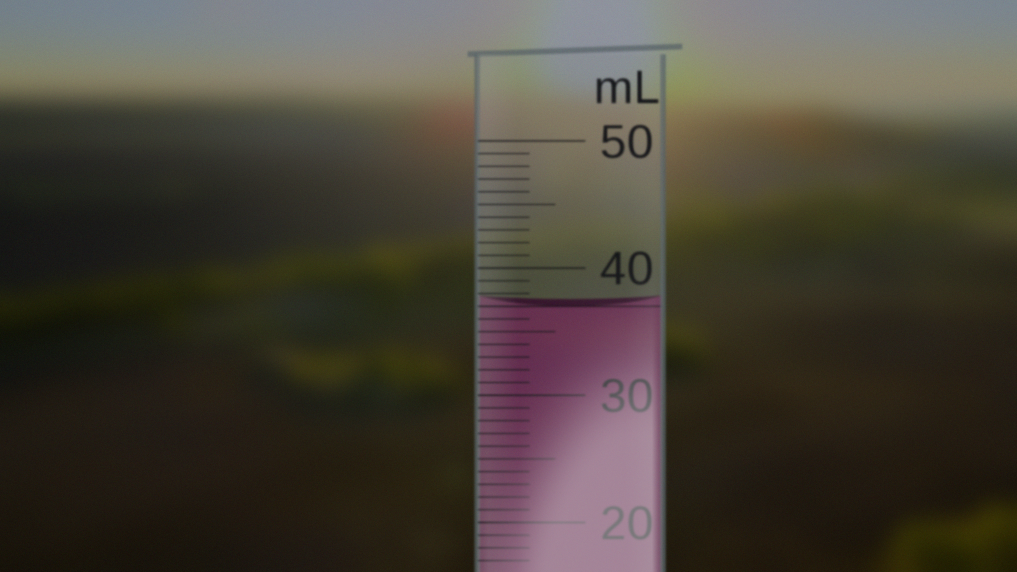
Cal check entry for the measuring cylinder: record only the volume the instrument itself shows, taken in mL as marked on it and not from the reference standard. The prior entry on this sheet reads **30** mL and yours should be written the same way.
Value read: **37** mL
